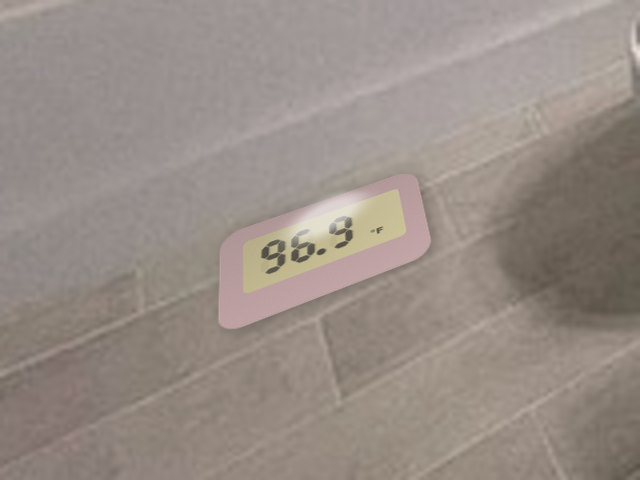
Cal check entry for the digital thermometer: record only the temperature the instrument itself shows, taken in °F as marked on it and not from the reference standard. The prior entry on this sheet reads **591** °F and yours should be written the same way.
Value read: **96.9** °F
